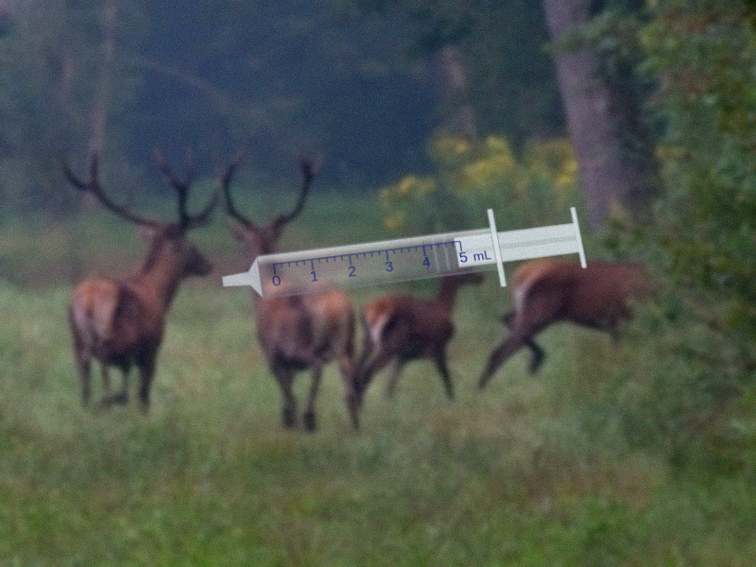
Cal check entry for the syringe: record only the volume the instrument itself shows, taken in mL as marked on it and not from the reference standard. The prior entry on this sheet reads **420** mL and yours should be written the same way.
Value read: **4** mL
